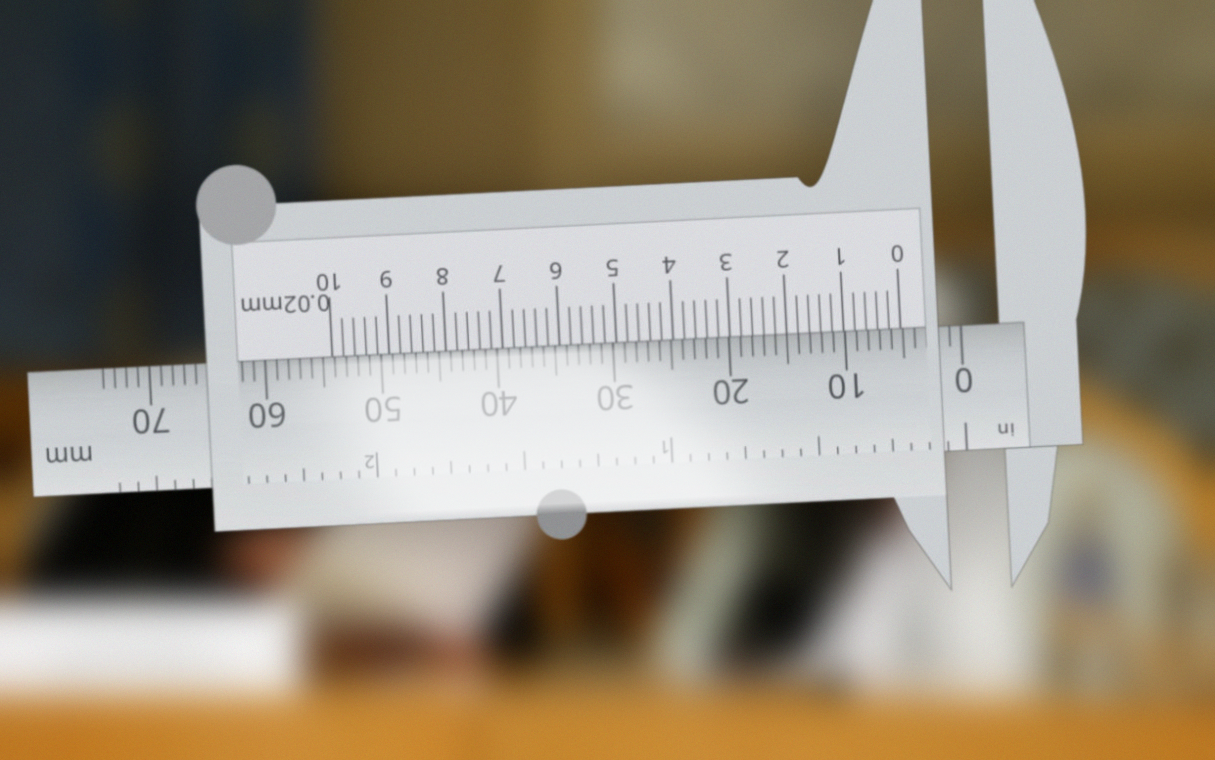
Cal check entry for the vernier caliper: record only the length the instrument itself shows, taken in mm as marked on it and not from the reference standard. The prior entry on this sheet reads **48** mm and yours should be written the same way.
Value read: **5.2** mm
